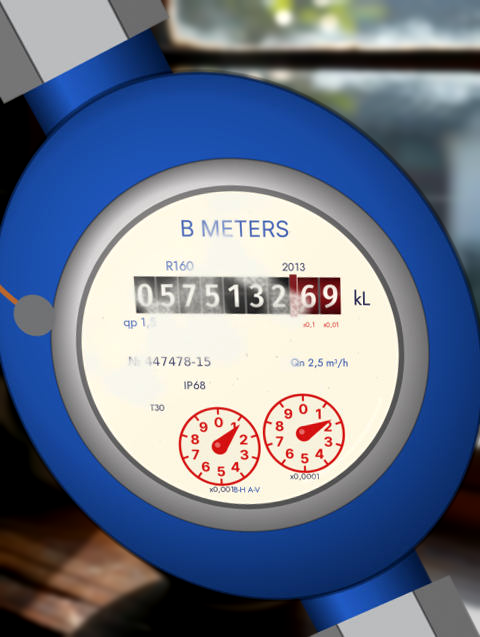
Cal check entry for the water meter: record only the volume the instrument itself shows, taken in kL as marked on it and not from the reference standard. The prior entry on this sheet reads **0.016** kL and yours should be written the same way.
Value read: **575132.6911** kL
